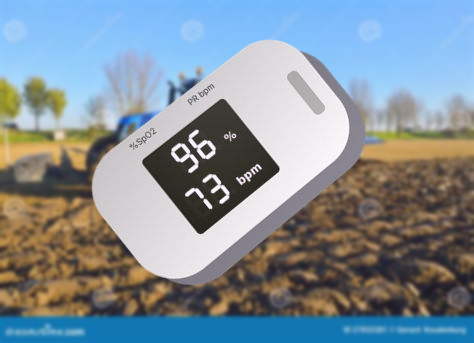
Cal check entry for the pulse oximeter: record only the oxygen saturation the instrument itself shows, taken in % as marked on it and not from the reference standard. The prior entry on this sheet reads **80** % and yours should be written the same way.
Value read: **96** %
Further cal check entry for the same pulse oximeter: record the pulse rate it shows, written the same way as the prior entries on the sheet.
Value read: **73** bpm
